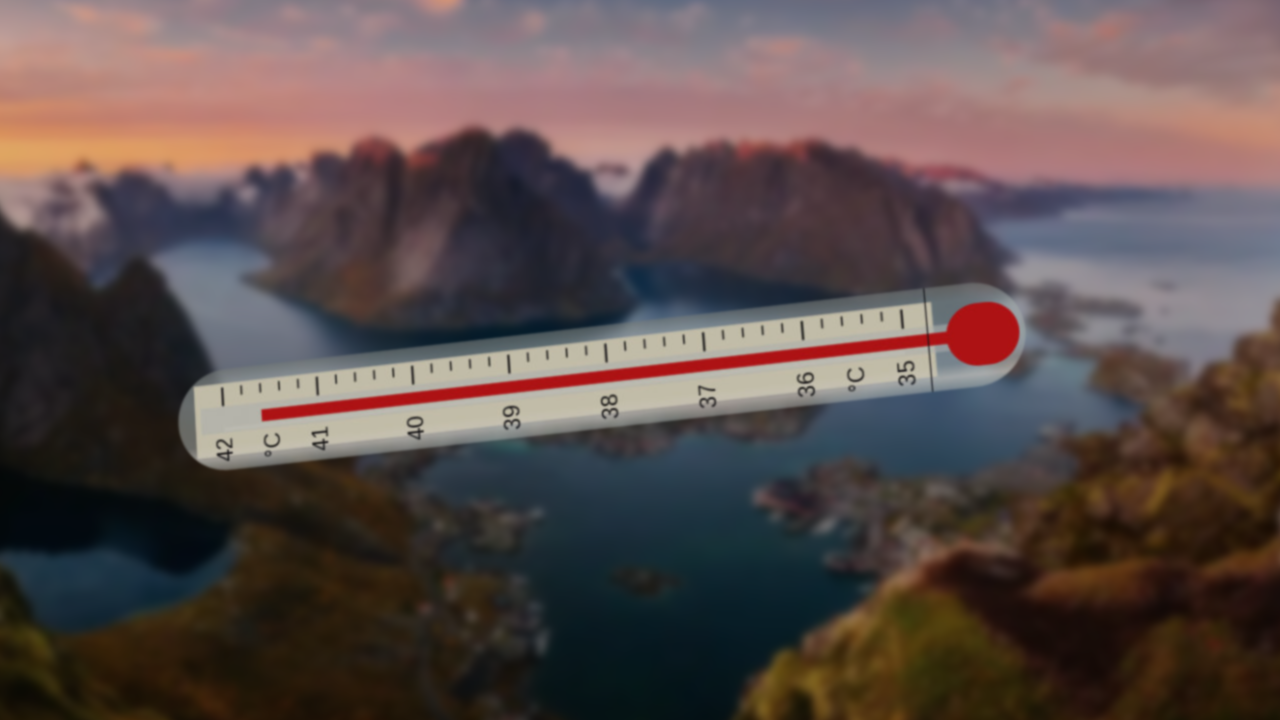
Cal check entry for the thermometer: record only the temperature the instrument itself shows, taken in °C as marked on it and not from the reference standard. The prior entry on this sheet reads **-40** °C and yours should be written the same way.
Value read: **41.6** °C
